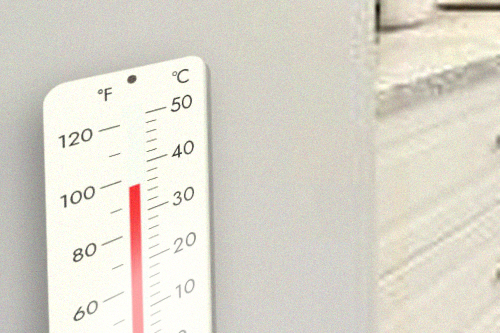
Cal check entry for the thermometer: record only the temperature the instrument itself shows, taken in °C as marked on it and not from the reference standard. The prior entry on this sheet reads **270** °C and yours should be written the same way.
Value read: **36** °C
